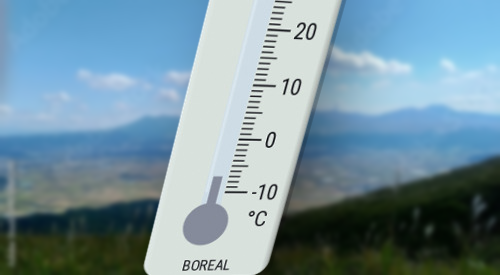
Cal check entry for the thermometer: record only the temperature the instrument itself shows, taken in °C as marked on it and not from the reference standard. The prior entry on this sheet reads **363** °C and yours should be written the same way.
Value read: **-7** °C
